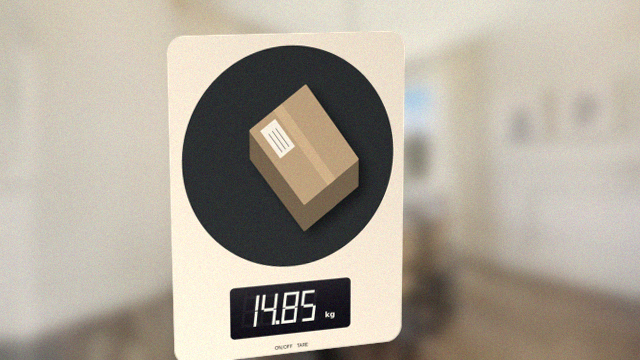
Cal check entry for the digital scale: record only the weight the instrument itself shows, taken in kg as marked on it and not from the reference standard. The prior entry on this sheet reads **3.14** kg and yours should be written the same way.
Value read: **14.85** kg
